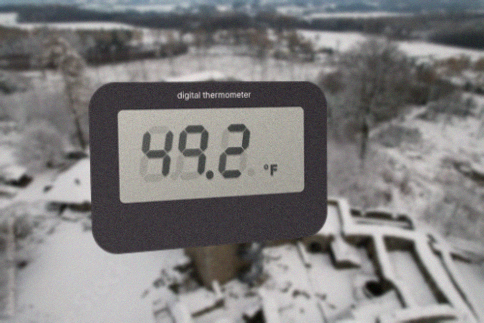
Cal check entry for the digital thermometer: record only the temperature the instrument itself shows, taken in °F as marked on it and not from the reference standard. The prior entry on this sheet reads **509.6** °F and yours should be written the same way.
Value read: **49.2** °F
